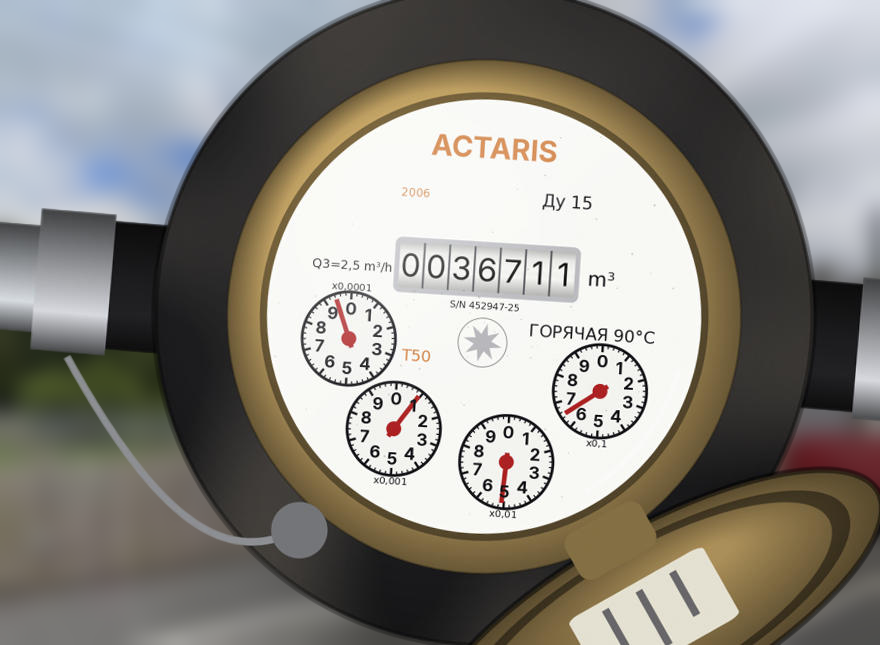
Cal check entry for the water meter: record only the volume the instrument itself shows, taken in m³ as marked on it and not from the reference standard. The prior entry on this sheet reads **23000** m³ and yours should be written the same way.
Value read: **36711.6509** m³
